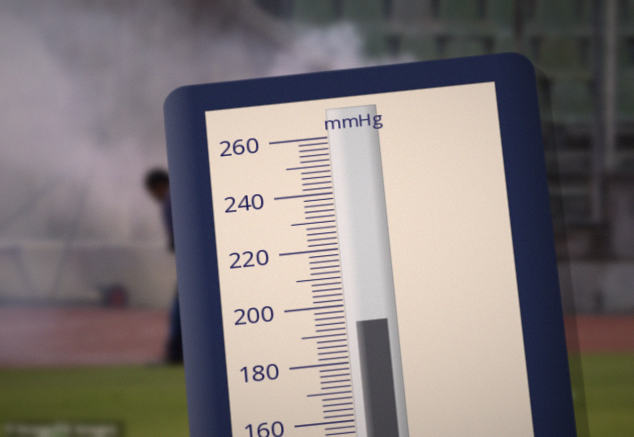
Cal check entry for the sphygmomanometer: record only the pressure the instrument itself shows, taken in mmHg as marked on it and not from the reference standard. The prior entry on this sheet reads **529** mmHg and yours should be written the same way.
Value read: **194** mmHg
